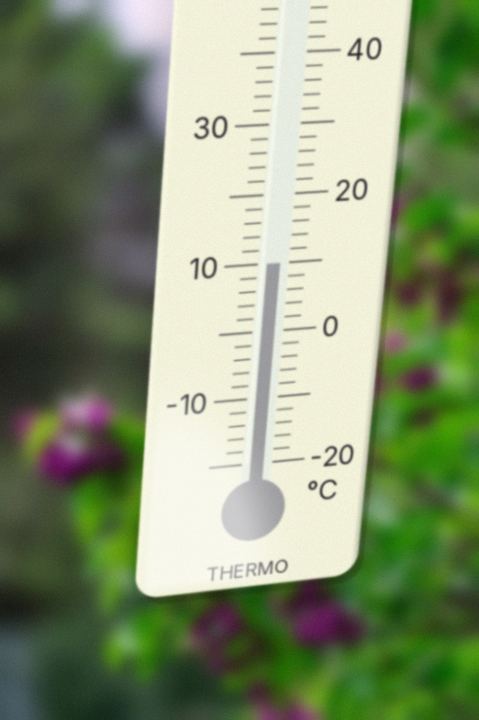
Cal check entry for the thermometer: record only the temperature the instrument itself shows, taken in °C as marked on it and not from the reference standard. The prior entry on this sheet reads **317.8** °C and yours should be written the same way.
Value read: **10** °C
